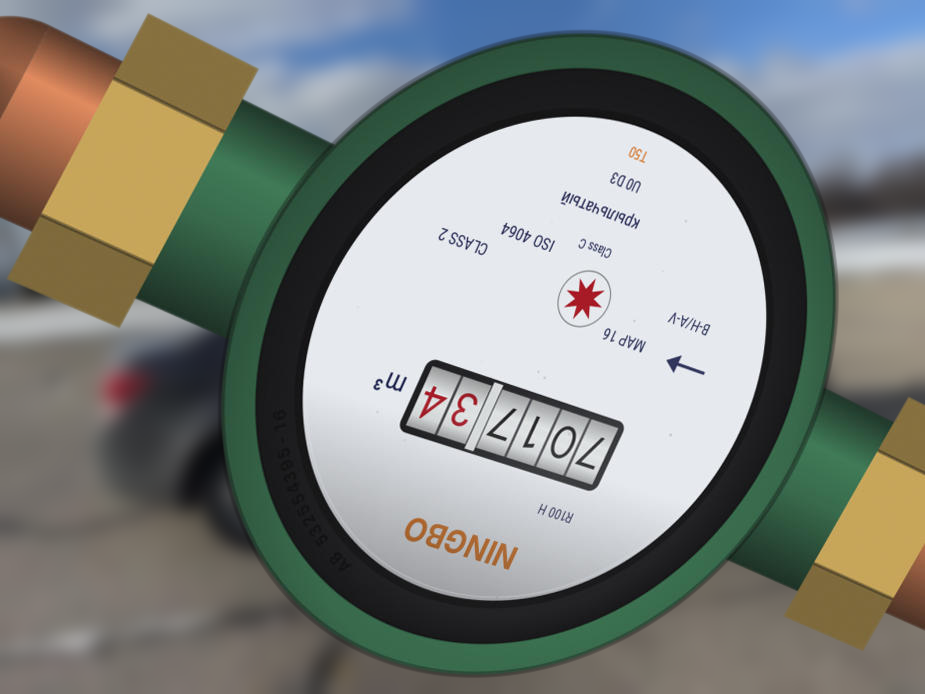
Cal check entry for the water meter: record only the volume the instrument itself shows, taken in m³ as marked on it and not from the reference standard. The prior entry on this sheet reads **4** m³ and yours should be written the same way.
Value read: **7017.34** m³
